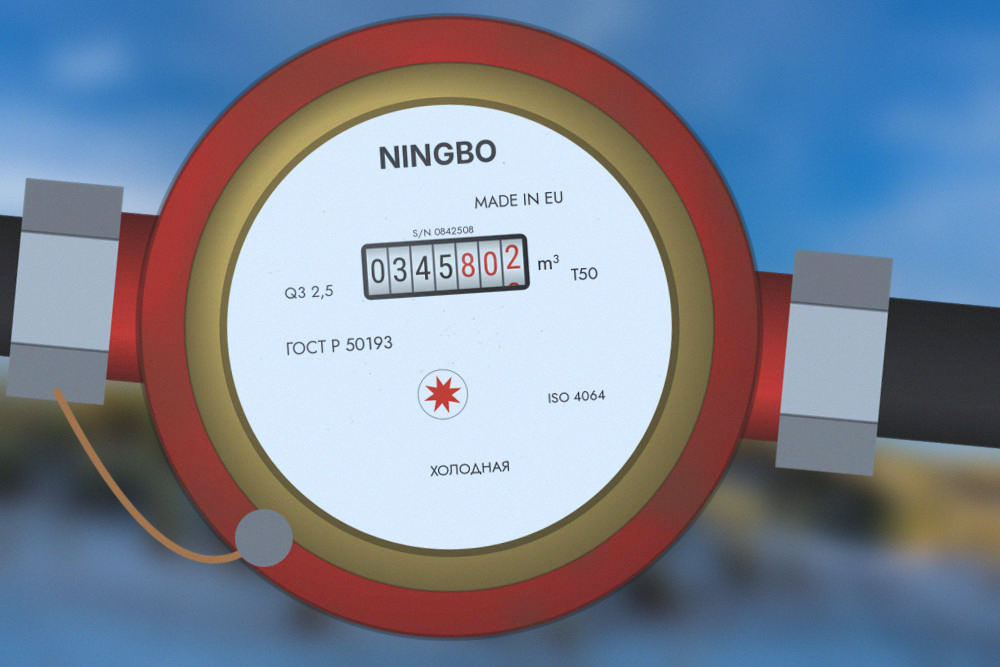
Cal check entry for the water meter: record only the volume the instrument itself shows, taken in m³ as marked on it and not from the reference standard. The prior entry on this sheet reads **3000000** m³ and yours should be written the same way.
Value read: **345.802** m³
